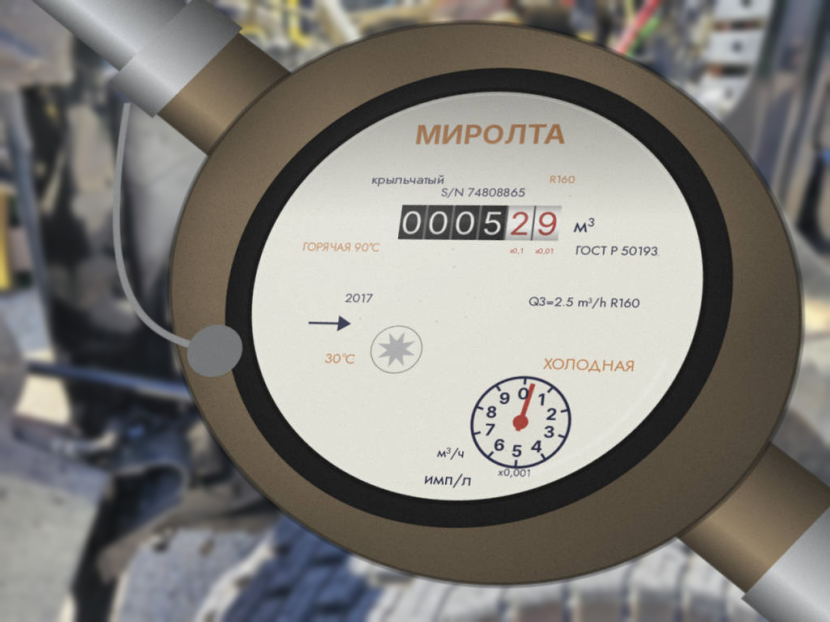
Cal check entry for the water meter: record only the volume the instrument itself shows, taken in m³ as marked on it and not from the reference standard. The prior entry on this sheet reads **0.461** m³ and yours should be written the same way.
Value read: **5.290** m³
